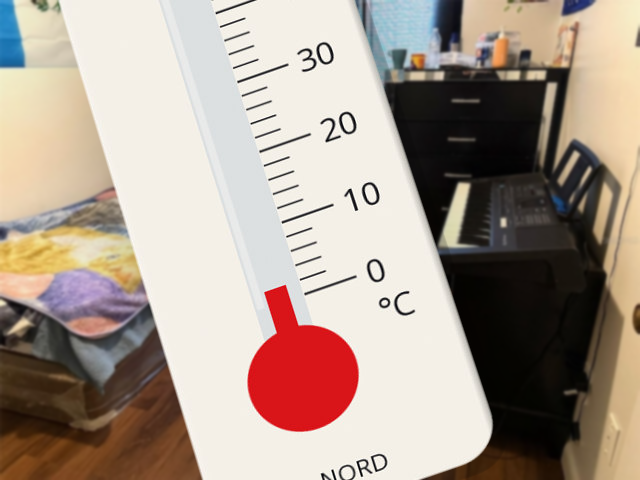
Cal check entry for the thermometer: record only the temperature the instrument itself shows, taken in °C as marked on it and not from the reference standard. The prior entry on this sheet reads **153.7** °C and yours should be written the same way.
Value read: **2** °C
